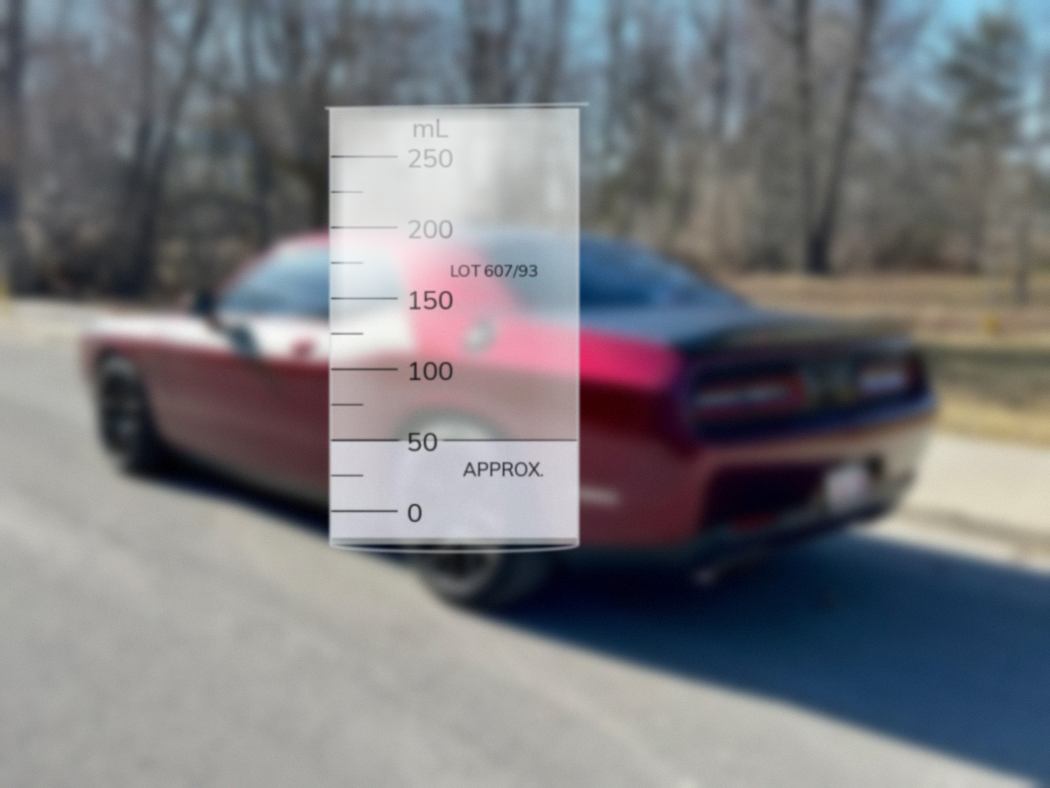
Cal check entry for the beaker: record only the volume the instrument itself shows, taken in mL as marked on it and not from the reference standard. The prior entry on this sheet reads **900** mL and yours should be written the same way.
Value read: **50** mL
